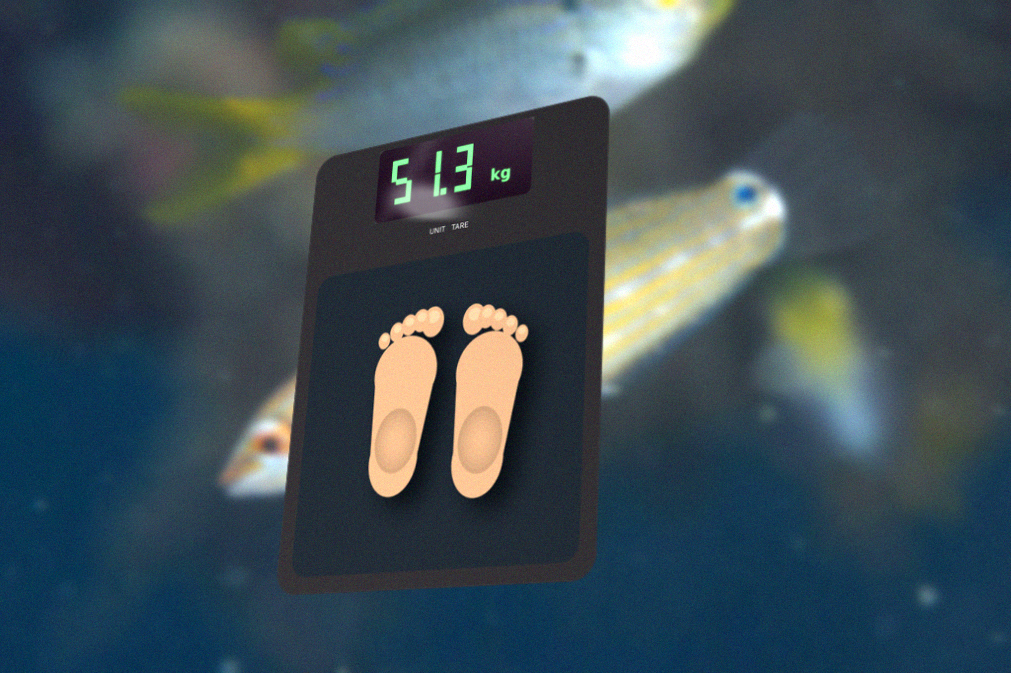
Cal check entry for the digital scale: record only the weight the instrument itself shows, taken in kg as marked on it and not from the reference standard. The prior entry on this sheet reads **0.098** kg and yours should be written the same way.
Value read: **51.3** kg
